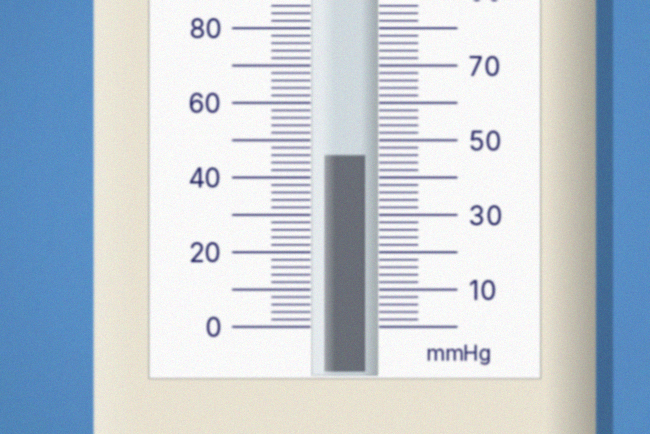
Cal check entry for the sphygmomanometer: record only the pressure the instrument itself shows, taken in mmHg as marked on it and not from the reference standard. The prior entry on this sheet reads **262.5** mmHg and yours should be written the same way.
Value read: **46** mmHg
